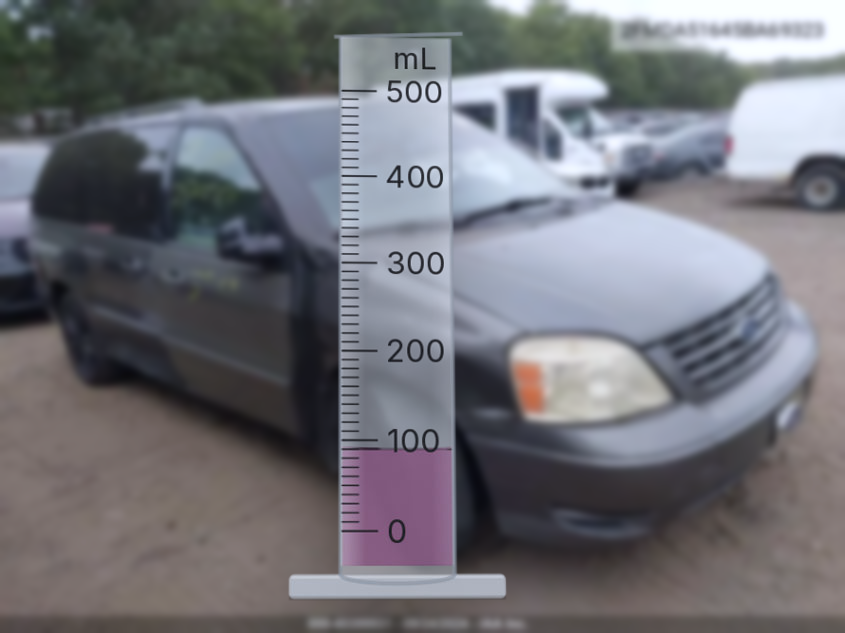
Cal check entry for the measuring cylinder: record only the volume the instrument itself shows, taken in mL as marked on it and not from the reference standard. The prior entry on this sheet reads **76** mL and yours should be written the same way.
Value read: **90** mL
